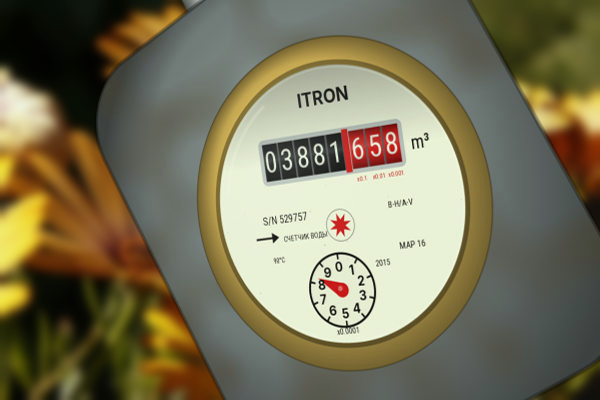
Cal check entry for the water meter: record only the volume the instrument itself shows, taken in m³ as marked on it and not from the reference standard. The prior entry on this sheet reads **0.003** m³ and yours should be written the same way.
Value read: **3881.6588** m³
